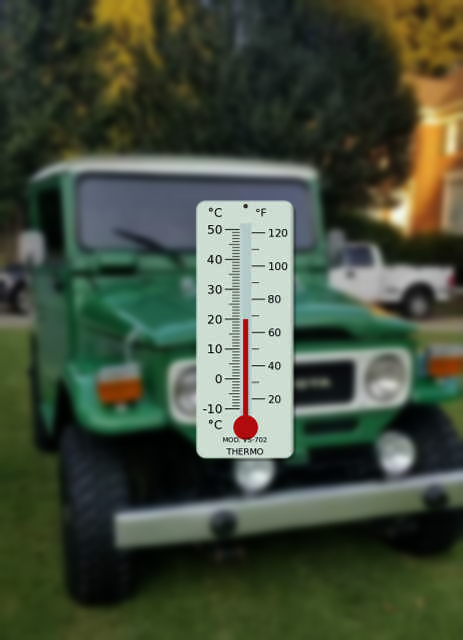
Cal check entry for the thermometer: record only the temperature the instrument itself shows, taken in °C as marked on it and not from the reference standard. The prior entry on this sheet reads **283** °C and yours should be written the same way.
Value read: **20** °C
